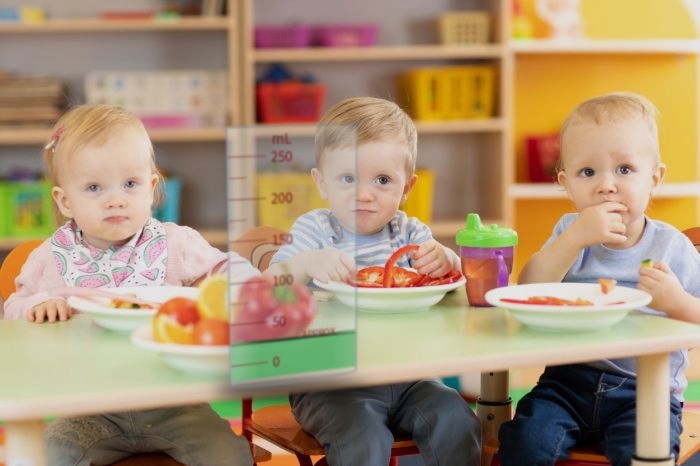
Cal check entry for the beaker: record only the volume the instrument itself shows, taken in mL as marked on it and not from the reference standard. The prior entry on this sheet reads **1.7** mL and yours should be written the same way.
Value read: **25** mL
